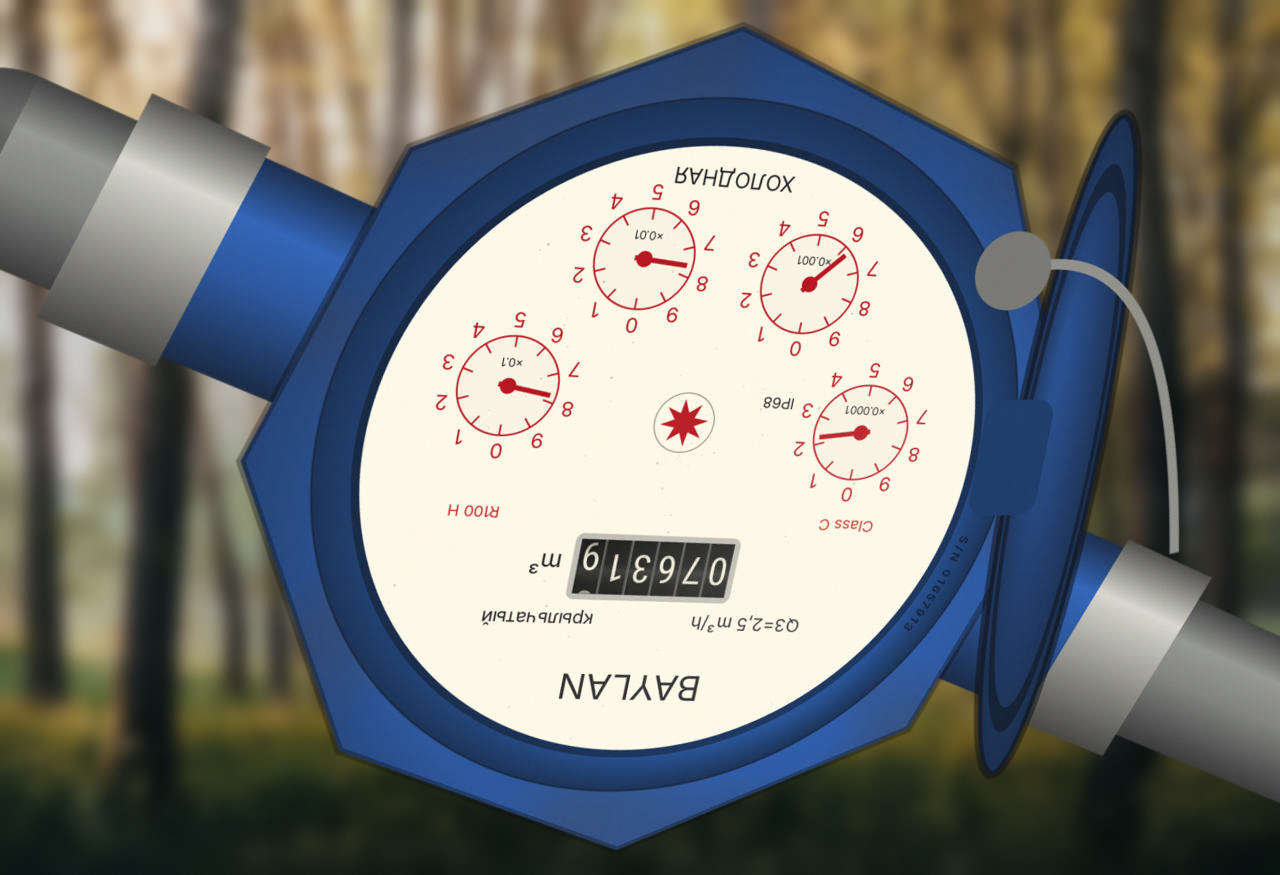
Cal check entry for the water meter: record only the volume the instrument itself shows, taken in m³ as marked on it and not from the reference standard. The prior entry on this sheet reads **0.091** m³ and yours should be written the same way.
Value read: **76318.7762** m³
